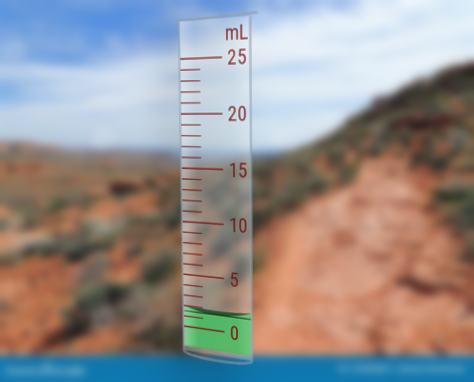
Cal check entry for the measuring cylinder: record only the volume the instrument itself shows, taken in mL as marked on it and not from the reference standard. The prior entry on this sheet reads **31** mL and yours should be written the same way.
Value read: **1.5** mL
